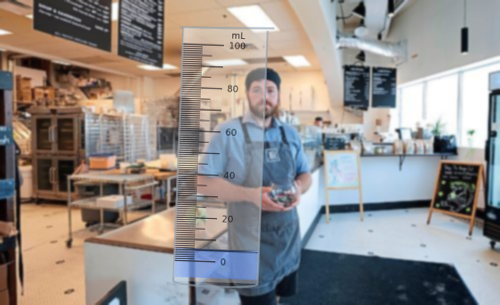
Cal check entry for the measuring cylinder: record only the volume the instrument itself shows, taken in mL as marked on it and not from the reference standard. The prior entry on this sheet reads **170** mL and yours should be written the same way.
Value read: **5** mL
